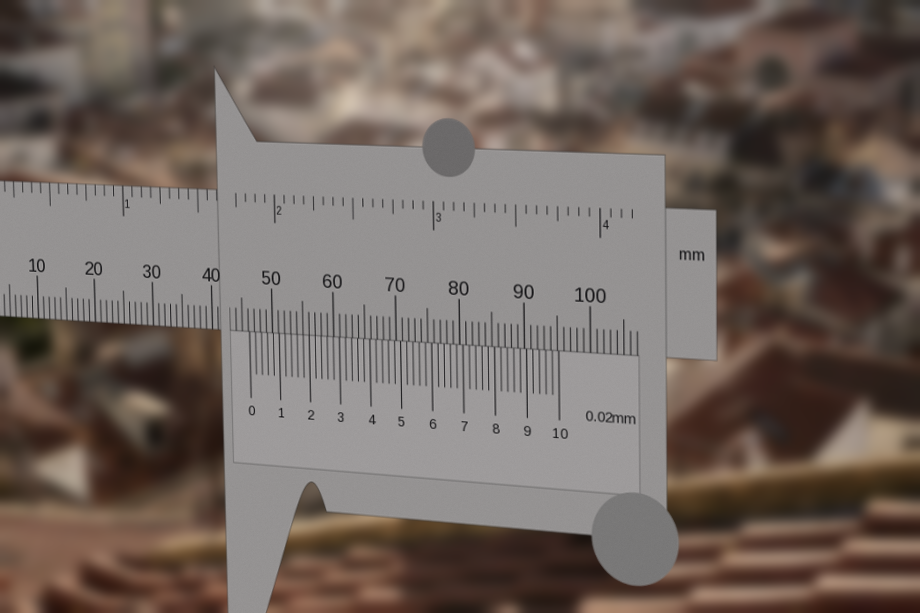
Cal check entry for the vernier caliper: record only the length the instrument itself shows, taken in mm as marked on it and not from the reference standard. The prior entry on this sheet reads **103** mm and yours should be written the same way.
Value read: **46.2** mm
